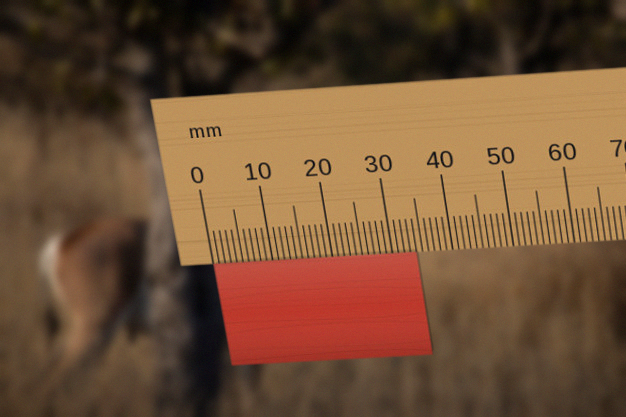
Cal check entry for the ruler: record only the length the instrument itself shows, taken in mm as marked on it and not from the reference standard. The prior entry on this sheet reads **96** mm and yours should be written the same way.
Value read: **34** mm
